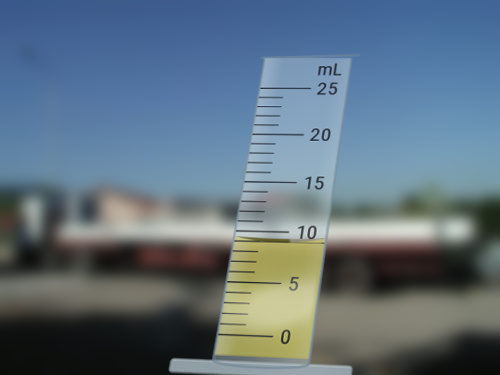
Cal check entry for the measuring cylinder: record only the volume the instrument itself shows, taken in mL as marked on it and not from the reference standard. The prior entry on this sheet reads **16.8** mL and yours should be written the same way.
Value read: **9** mL
